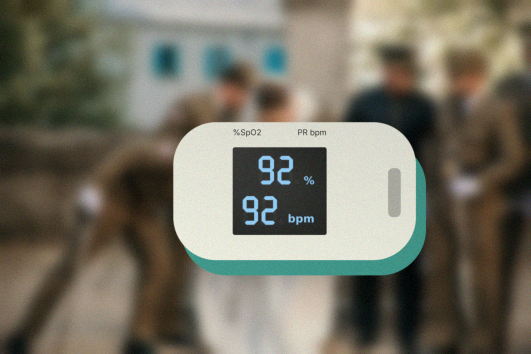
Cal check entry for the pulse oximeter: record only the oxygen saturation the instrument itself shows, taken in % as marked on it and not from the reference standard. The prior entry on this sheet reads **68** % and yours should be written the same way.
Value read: **92** %
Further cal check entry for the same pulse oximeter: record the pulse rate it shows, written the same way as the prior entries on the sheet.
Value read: **92** bpm
